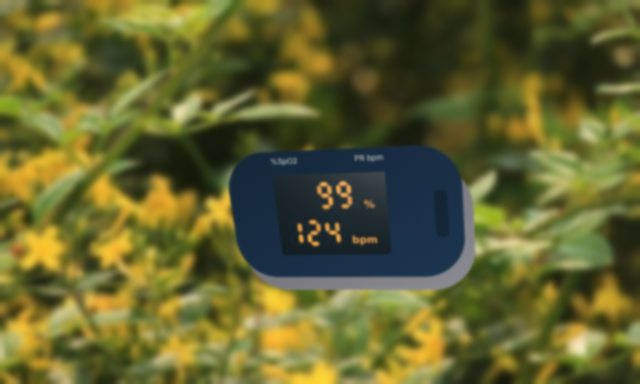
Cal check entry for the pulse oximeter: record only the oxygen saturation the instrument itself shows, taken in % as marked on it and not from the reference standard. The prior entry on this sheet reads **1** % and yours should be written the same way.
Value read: **99** %
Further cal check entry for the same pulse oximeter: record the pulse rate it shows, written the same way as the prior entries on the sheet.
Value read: **124** bpm
